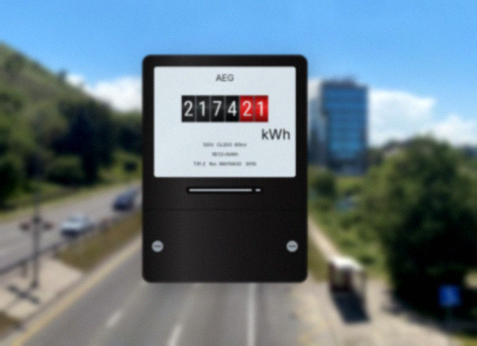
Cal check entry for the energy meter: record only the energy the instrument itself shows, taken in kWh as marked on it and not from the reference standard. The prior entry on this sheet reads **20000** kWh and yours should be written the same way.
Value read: **2174.21** kWh
